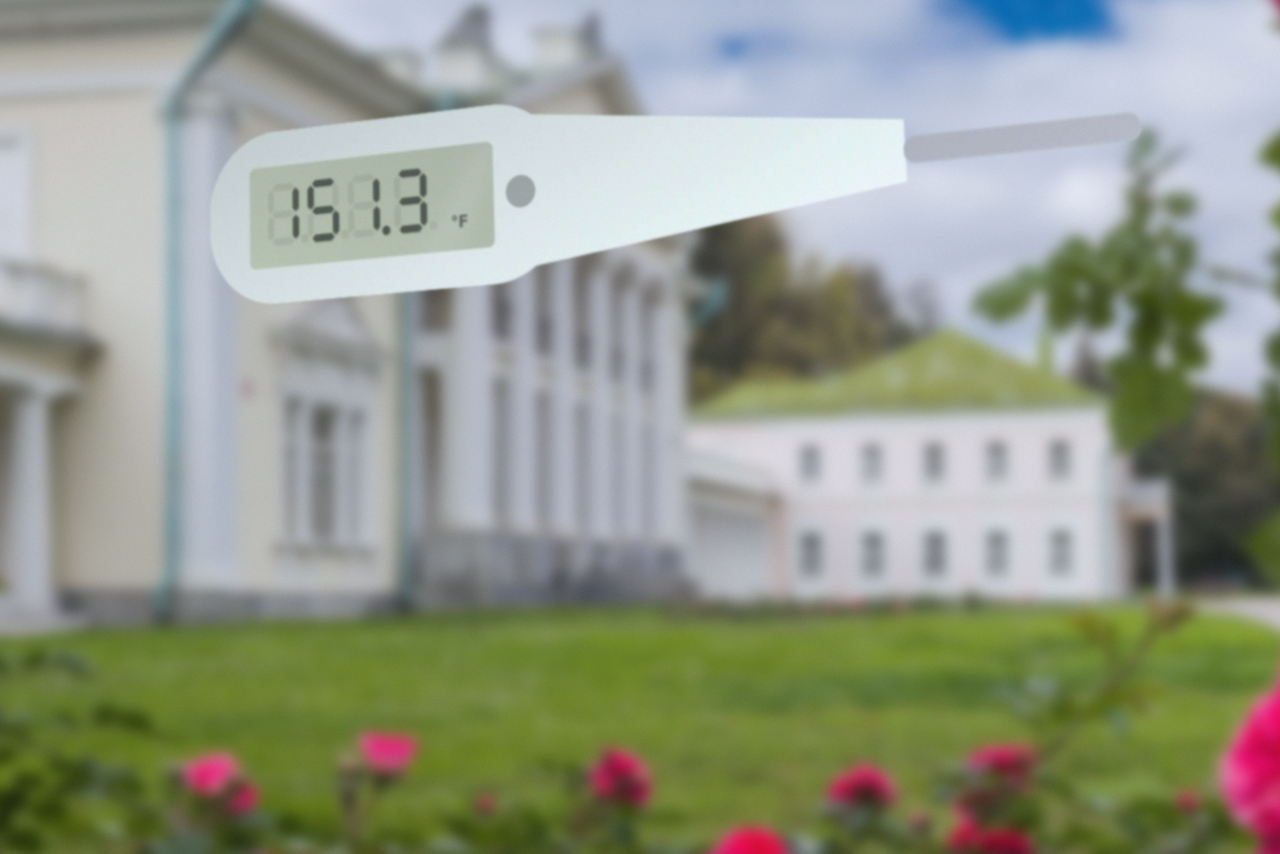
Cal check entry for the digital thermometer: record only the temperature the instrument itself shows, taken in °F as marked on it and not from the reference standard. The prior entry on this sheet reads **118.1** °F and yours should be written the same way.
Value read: **151.3** °F
